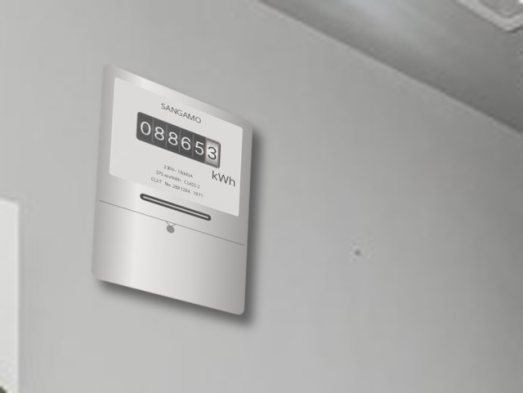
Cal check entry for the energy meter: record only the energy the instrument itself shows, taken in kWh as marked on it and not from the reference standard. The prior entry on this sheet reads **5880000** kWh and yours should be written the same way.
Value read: **8865.3** kWh
